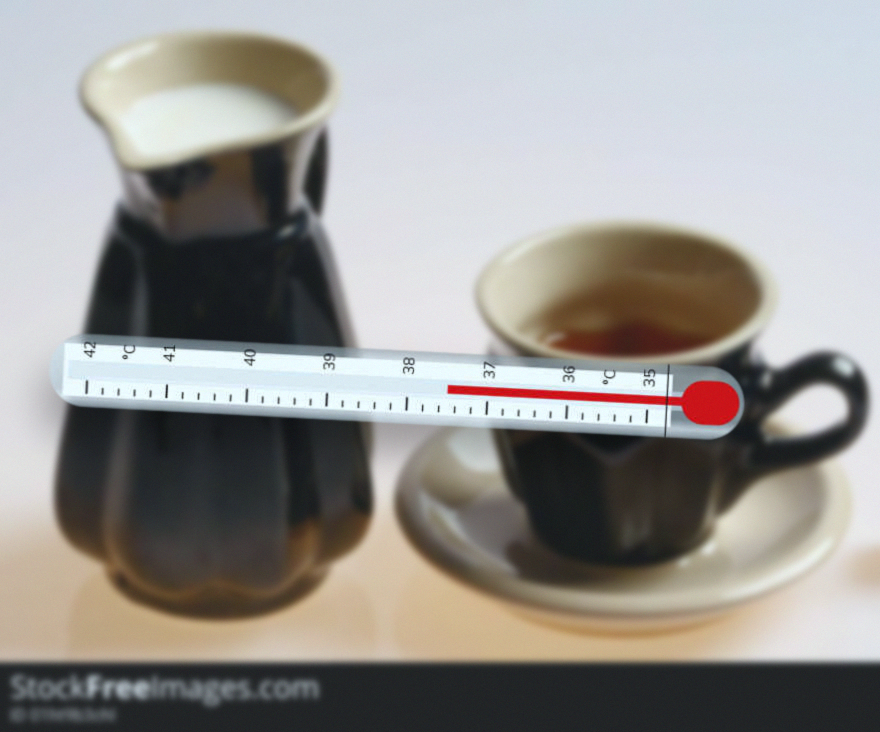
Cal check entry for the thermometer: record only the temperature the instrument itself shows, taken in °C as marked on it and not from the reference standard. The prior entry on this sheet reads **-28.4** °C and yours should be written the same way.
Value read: **37.5** °C
